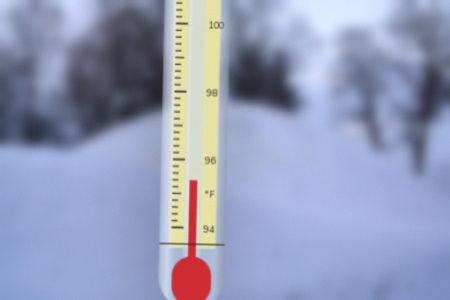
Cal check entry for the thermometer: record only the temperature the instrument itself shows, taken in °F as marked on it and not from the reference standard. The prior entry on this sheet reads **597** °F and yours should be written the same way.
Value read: **95.4** °F
